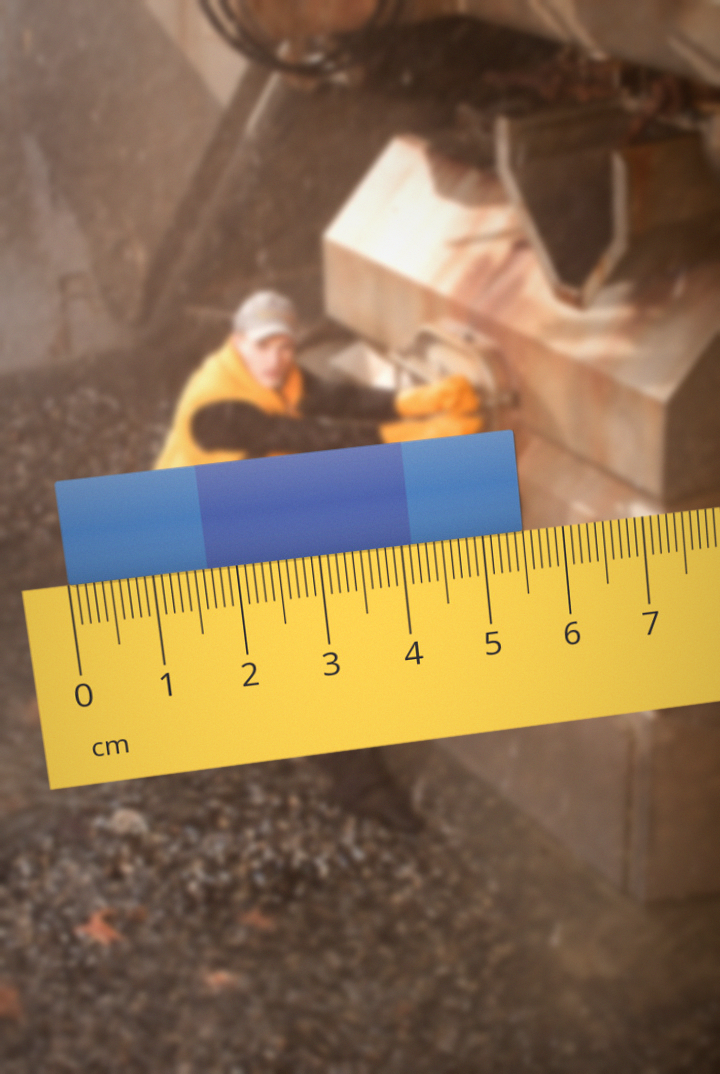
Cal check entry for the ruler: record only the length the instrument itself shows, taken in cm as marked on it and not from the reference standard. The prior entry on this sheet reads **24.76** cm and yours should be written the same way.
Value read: **5.5** cm
